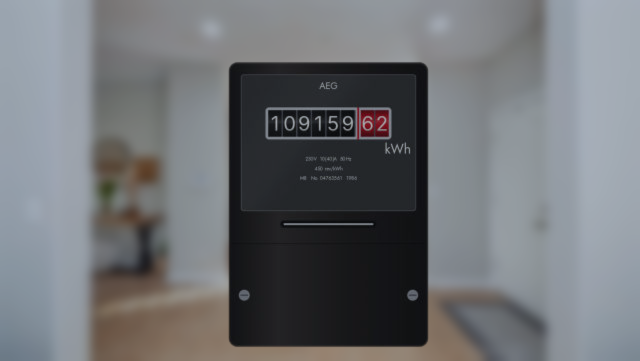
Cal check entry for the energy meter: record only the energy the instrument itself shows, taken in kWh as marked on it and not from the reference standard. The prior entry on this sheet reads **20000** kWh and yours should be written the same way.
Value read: **109159.62** kWh
